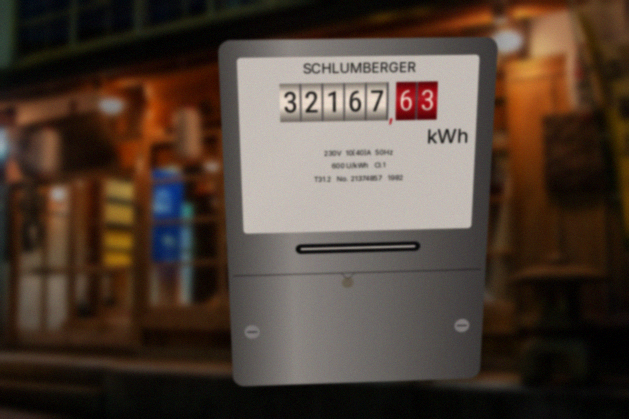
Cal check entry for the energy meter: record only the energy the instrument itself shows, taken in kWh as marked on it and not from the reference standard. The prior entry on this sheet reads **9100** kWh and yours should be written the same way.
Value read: **32167.63** kWh
